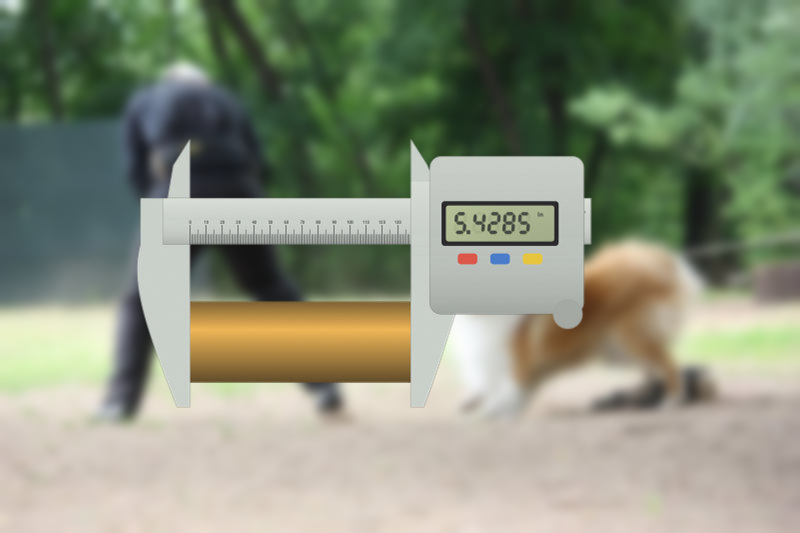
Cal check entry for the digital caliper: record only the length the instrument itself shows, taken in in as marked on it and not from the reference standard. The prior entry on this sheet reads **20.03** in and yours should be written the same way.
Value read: **5.4285** in
